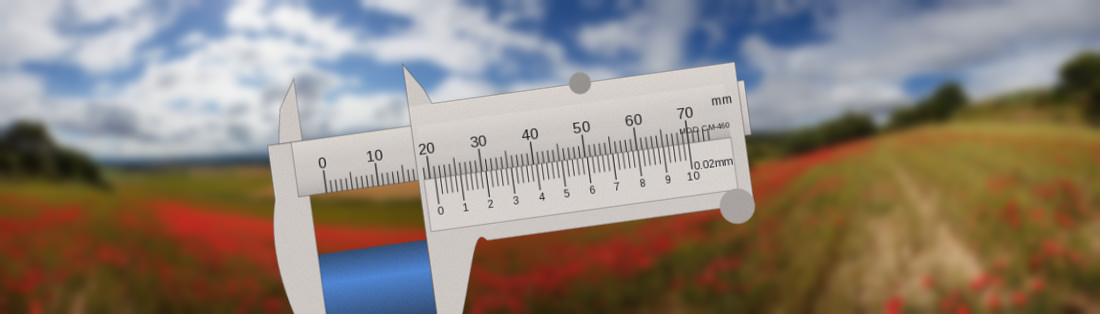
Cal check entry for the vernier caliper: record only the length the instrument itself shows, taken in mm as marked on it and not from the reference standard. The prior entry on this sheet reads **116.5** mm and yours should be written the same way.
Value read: **21.0** mm
